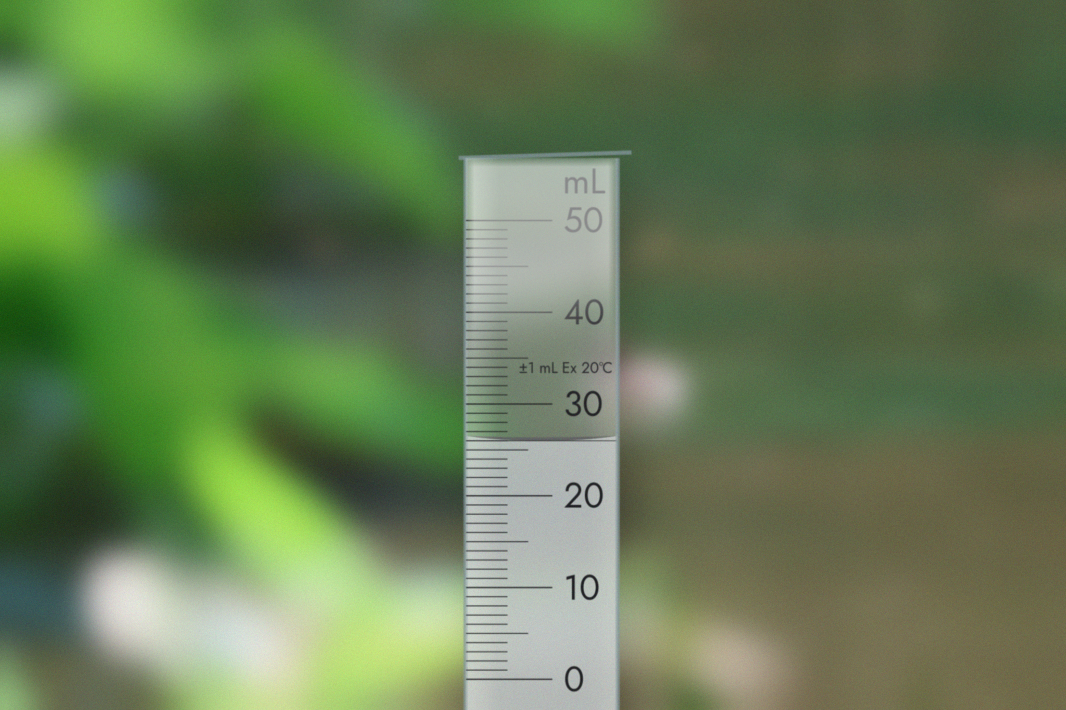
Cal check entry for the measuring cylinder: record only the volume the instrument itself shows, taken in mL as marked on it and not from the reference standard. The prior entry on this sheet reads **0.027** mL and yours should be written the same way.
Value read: **26** mL
